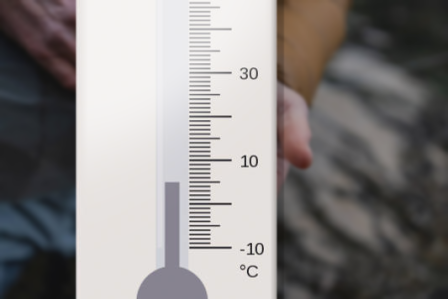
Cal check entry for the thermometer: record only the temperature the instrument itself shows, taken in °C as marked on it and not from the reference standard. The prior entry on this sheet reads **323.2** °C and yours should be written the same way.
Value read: **5** °C
